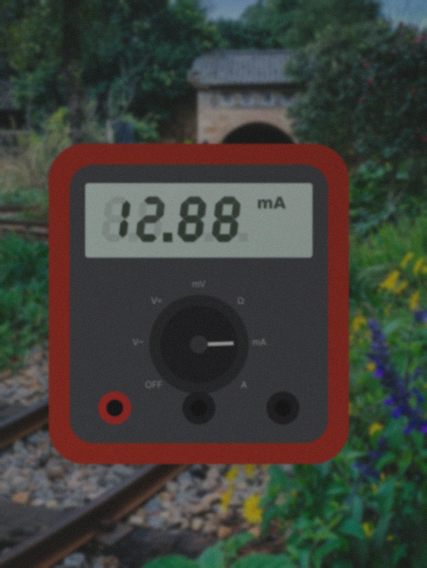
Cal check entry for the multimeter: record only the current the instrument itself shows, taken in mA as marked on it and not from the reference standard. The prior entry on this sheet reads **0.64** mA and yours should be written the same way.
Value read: **12.88** mA
